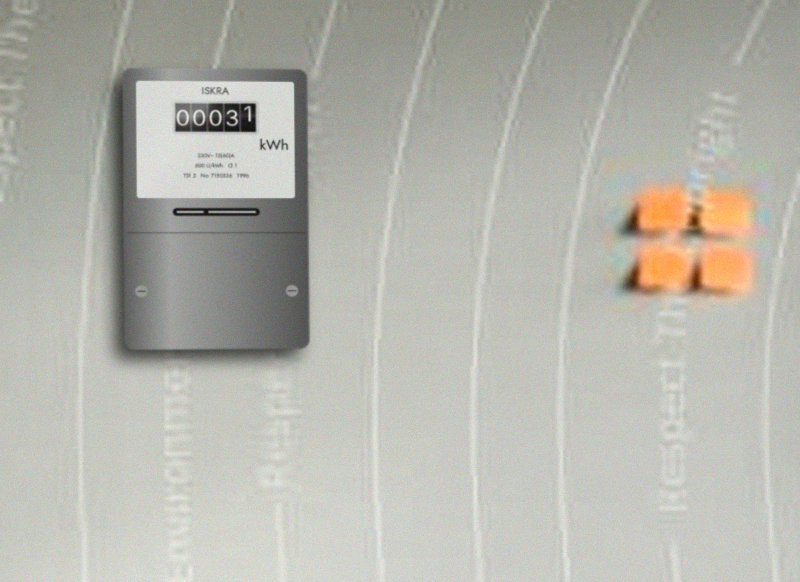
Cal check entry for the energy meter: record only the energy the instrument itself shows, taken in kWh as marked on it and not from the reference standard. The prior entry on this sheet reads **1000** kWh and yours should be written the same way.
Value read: **31** kWh
